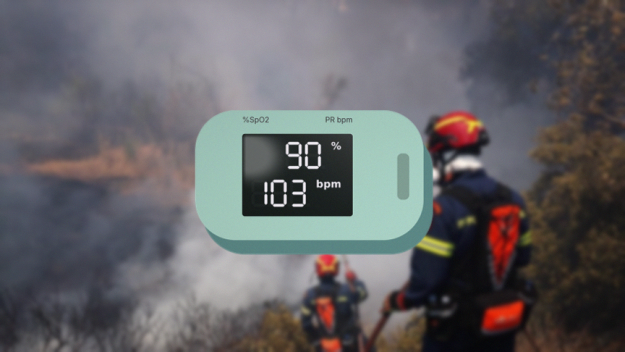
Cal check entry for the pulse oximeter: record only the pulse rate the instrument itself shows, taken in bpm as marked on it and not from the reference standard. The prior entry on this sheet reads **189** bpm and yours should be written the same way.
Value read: **103** bpm
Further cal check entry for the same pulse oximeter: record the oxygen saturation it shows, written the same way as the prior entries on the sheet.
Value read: **90** %
